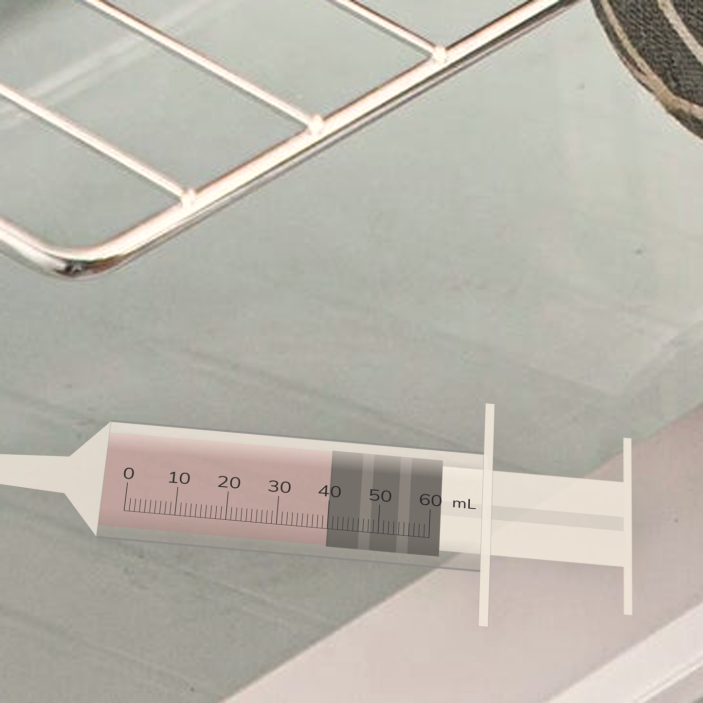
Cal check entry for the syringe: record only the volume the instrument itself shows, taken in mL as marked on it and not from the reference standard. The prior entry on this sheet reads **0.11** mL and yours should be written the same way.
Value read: **40** mL
